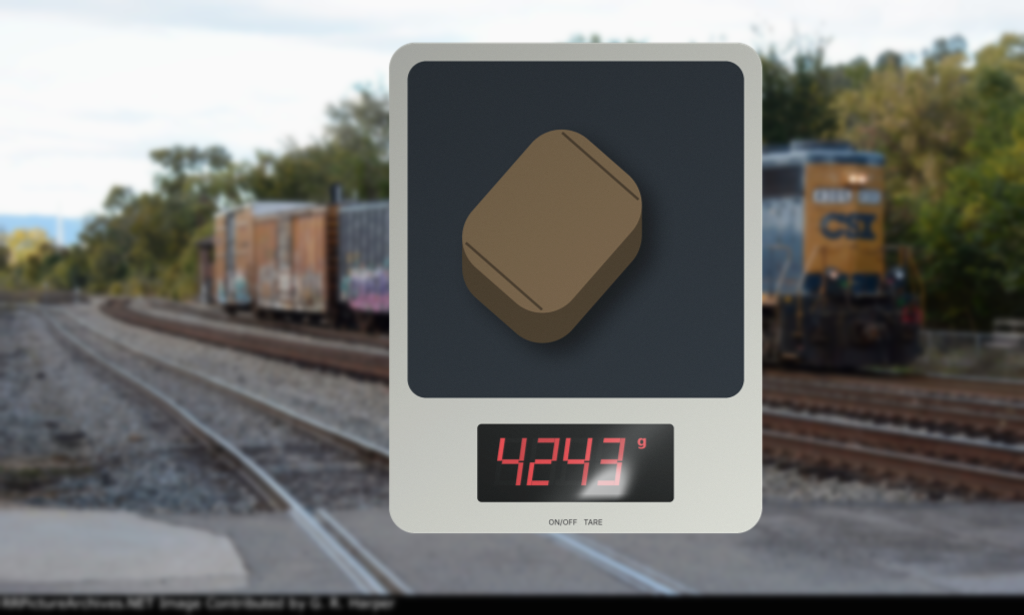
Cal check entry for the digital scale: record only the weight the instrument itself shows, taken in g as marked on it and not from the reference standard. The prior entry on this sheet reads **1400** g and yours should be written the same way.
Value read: **4243** g
